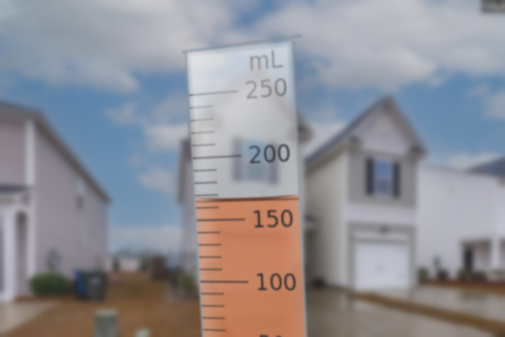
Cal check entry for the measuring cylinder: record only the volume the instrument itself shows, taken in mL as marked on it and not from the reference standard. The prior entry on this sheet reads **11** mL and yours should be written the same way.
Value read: **165** mL
